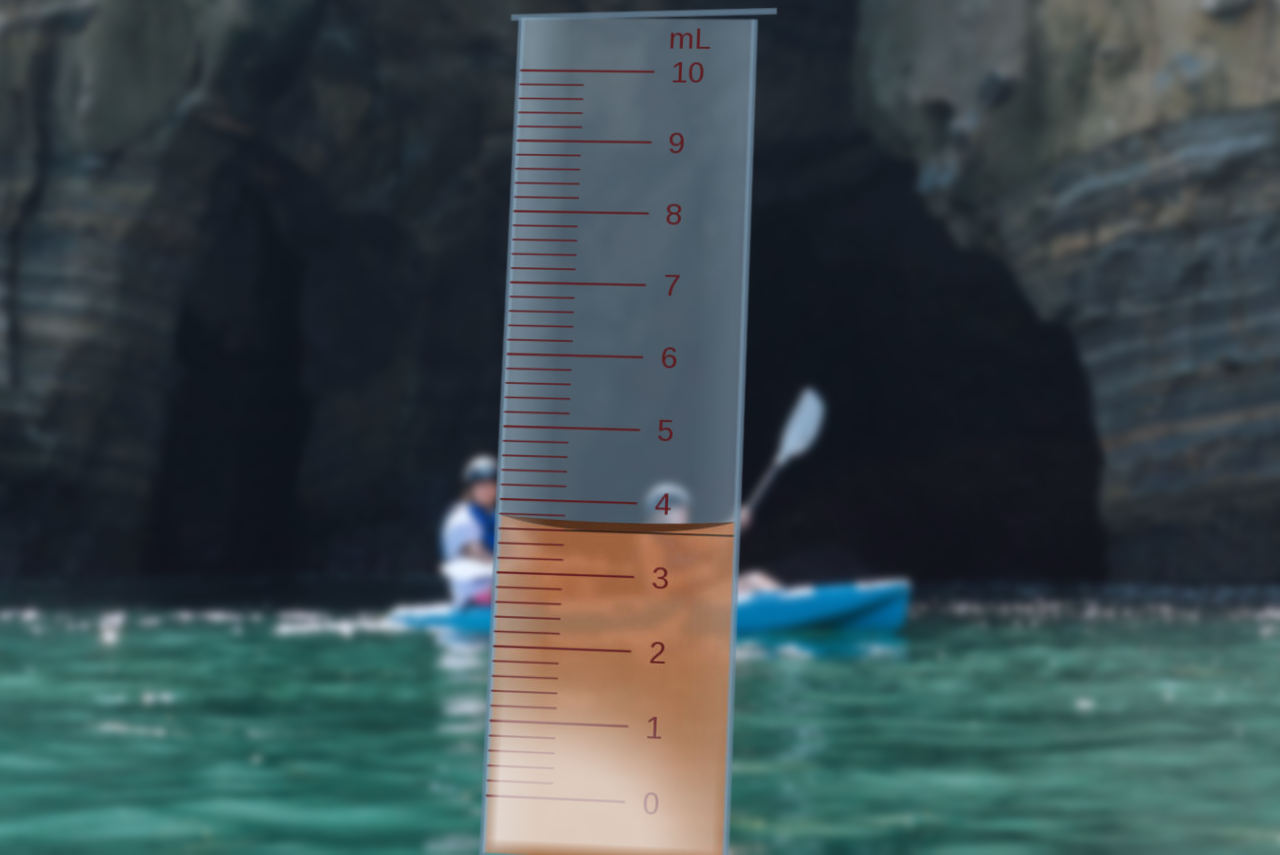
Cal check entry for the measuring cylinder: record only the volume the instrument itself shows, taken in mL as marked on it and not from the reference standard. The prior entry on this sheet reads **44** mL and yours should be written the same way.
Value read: **3.6** mL
